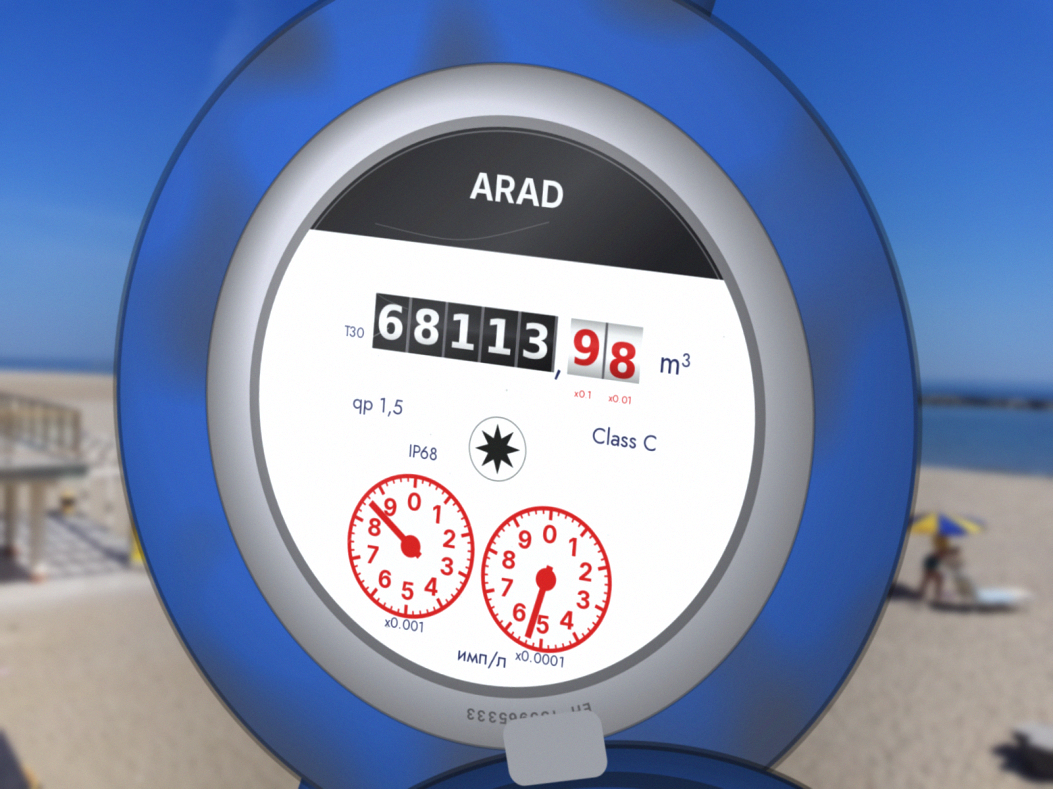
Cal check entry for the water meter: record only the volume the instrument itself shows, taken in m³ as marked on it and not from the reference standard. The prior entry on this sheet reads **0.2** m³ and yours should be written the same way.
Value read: **68113.9785** m³
